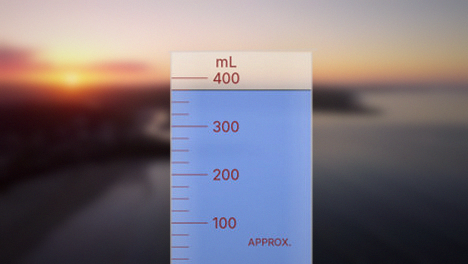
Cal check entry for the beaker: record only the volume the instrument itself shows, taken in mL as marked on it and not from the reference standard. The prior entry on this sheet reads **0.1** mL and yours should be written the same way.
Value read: **375** mL
